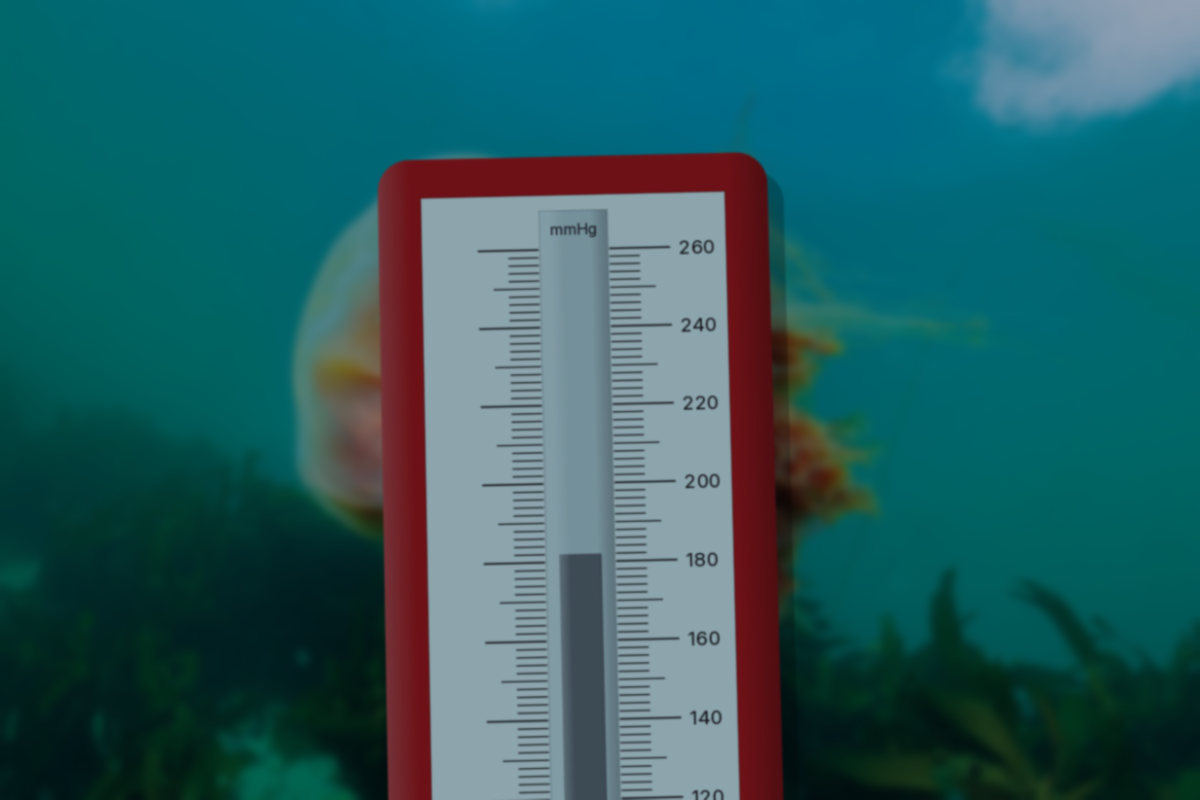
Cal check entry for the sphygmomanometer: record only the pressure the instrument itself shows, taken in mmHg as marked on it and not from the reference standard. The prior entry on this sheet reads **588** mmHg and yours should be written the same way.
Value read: **182** mmHg
